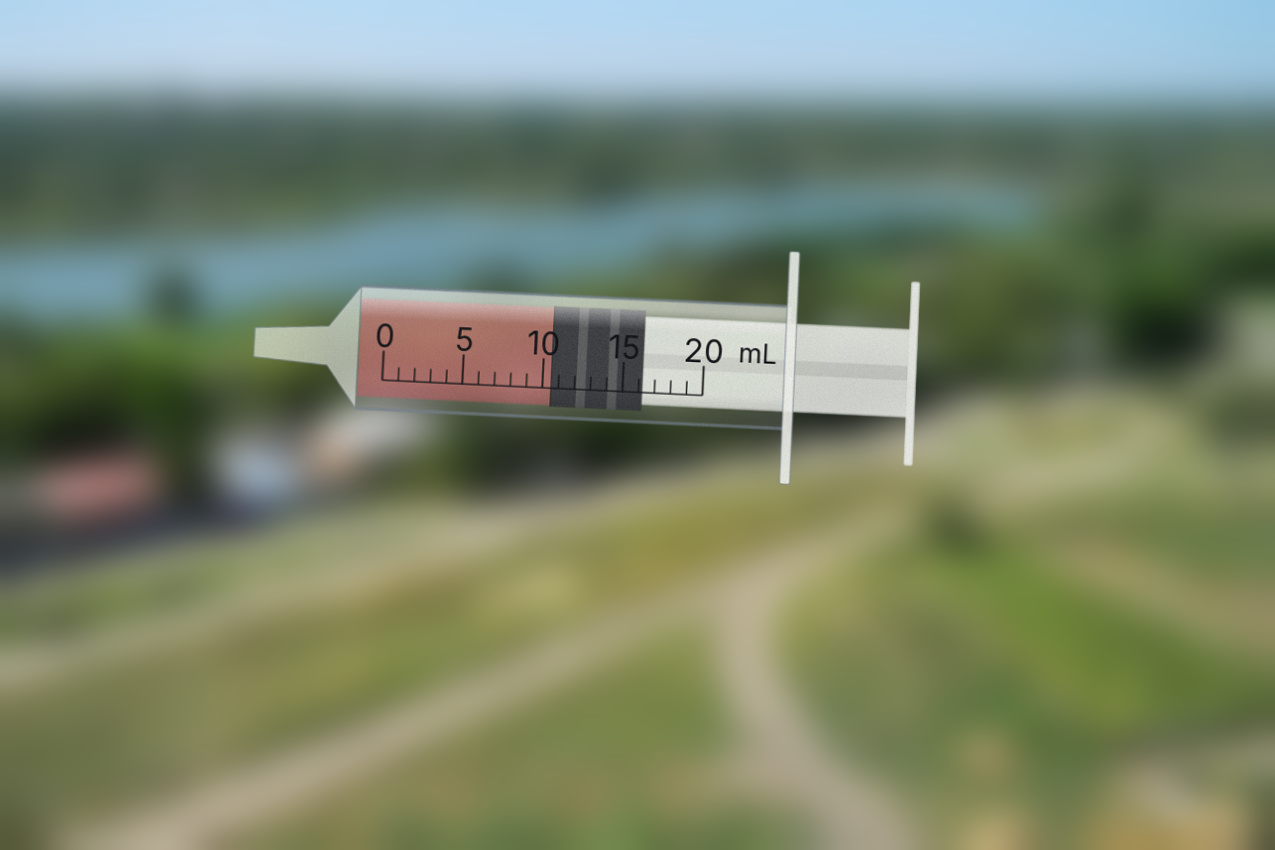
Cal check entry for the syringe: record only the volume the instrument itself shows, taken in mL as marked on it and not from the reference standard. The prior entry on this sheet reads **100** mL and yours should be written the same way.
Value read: **10.5** mL
